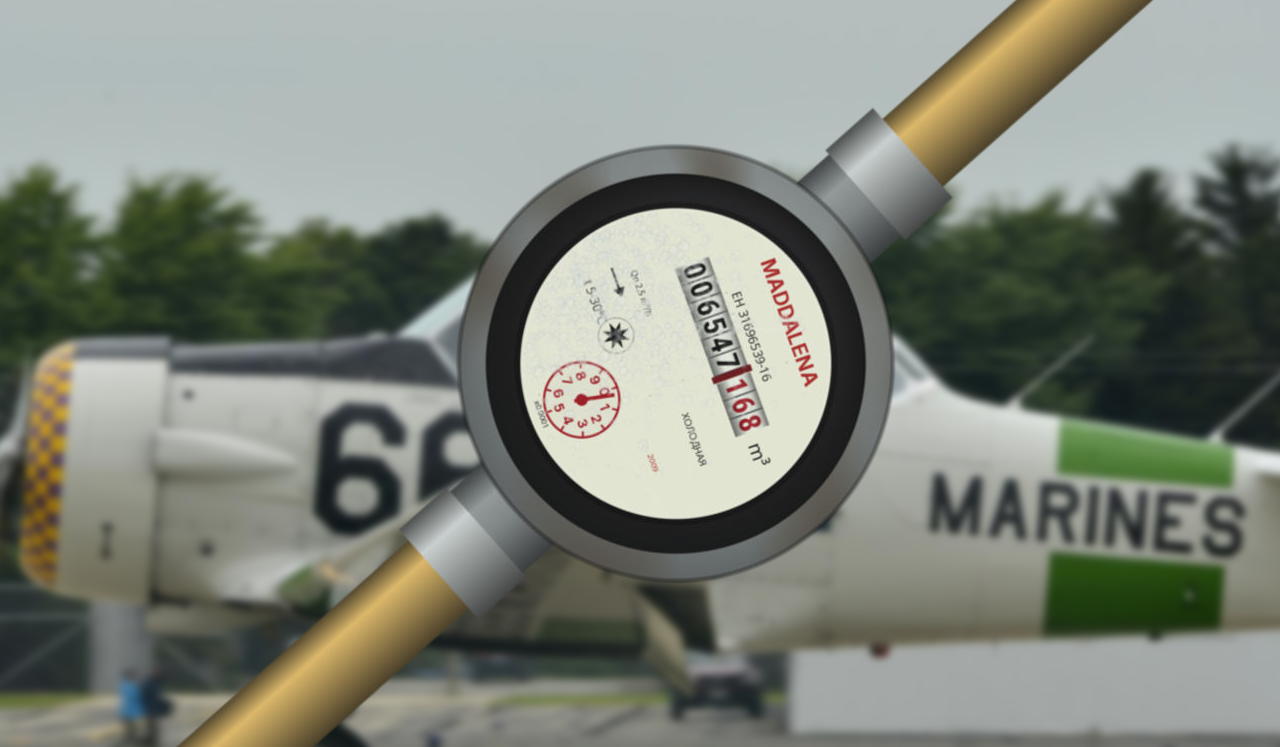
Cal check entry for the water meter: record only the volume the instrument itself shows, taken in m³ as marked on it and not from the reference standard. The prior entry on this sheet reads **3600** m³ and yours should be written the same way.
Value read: **6547.1680** m³
